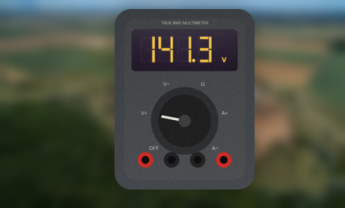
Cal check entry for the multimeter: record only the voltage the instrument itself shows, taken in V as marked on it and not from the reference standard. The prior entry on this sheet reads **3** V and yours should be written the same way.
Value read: **141.3** V
